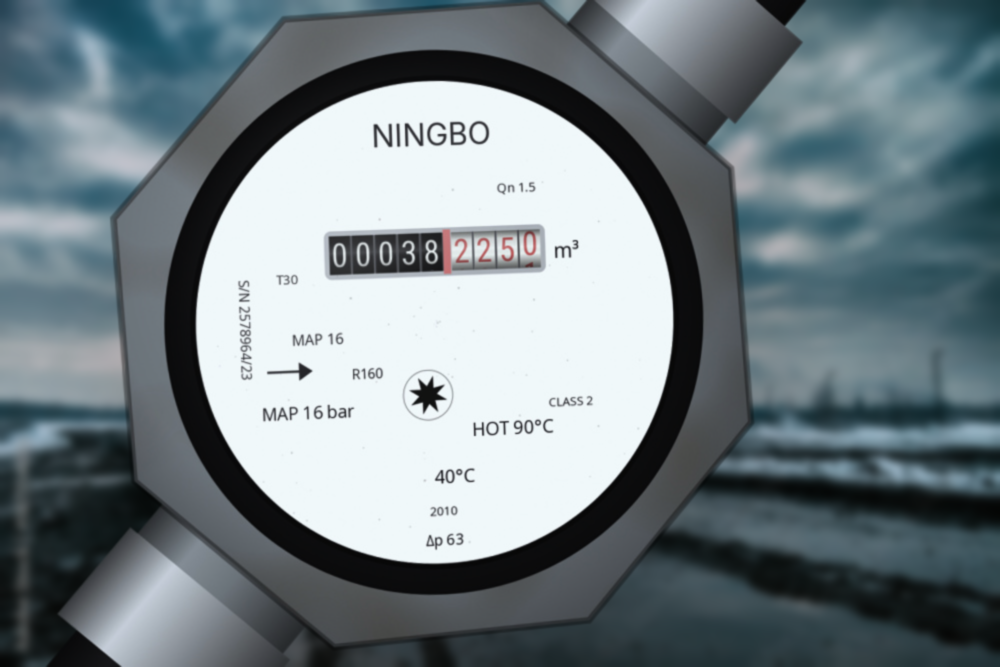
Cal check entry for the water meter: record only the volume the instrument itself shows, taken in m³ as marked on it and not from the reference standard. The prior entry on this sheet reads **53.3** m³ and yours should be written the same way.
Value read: **38.2250** m³
